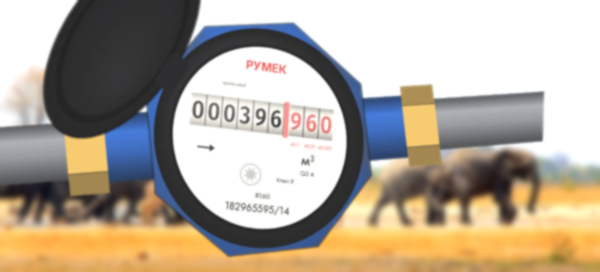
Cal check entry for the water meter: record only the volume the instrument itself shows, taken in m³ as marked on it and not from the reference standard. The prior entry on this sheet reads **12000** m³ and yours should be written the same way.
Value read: **396.960** m³
